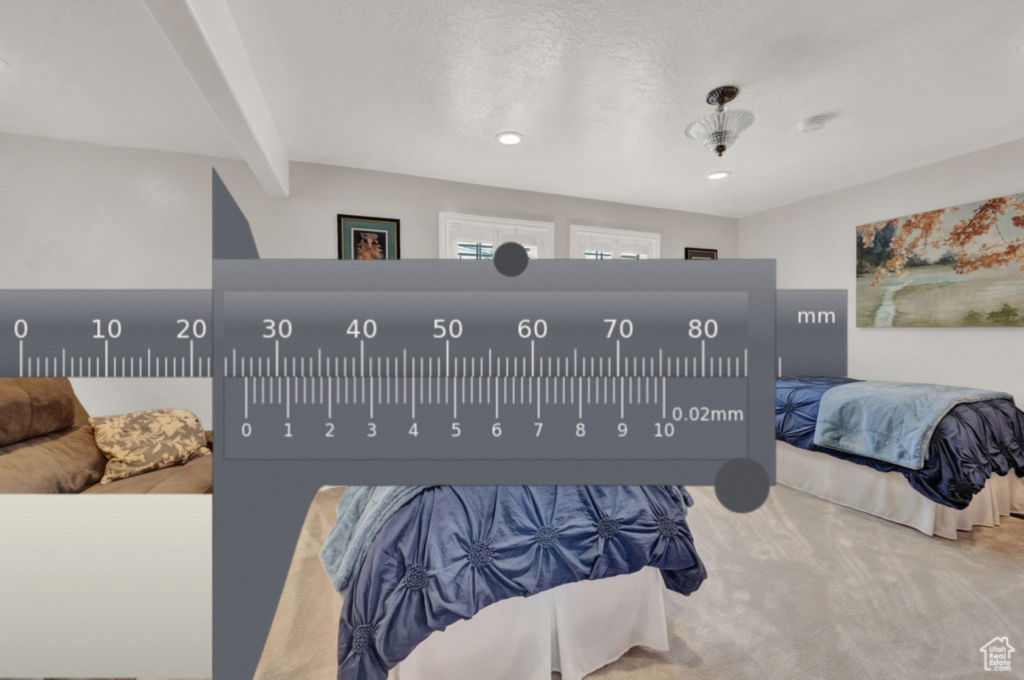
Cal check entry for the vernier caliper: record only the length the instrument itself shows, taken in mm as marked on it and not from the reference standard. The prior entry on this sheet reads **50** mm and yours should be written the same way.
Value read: **26.4** mm
